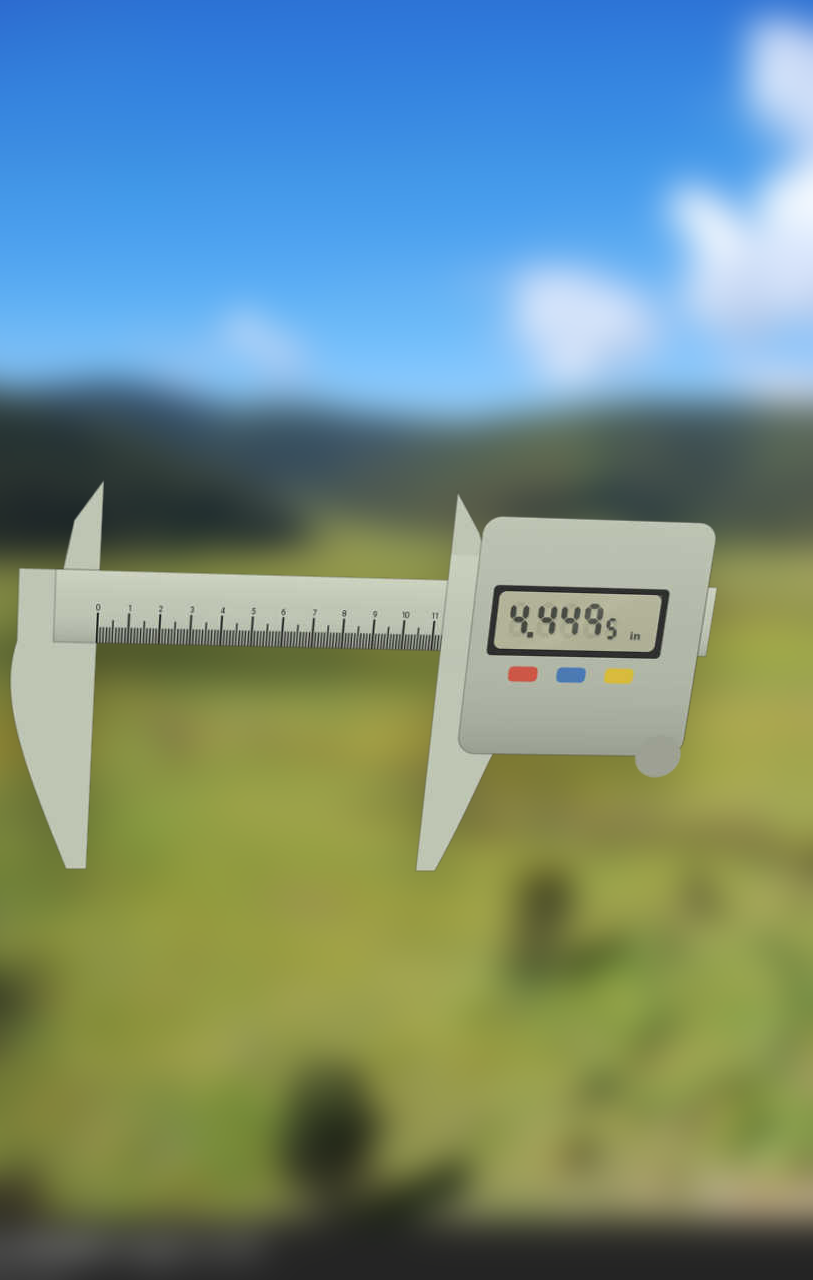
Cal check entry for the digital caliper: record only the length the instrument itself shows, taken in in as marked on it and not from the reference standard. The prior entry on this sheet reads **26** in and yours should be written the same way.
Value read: **4.4495** in
